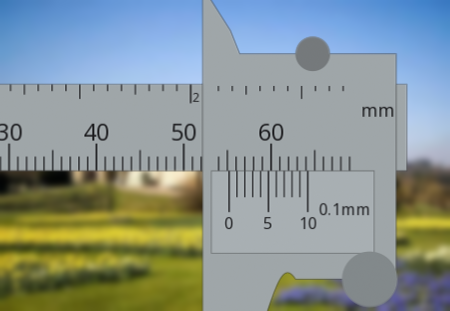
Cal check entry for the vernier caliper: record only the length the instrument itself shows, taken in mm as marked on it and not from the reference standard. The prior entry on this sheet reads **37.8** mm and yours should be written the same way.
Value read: **55.2** mm
